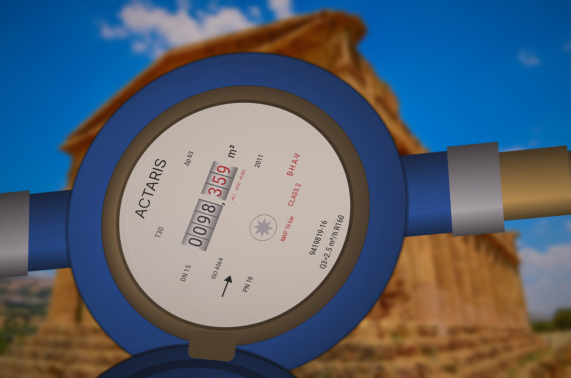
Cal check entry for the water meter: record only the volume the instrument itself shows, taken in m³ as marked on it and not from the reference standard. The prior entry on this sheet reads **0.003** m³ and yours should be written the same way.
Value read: **98.359** m³
